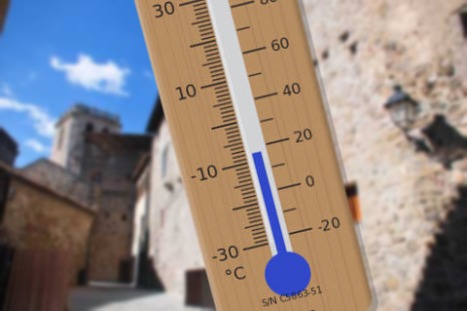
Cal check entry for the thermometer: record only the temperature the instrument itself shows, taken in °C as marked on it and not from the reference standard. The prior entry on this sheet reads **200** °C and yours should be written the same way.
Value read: **-8** °C
